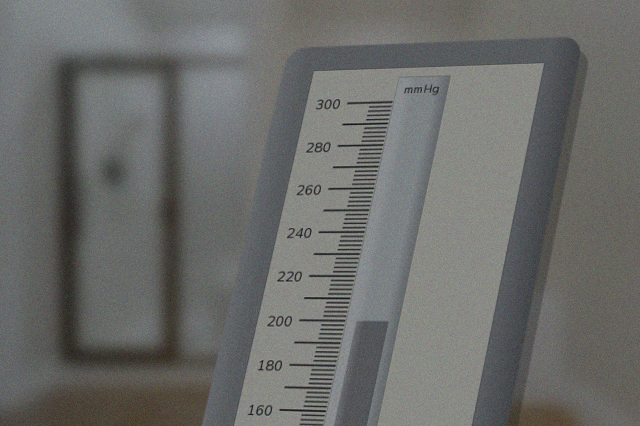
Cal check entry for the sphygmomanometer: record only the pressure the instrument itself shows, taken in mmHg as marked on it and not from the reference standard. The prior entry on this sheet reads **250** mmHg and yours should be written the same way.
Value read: **200** mmHg
